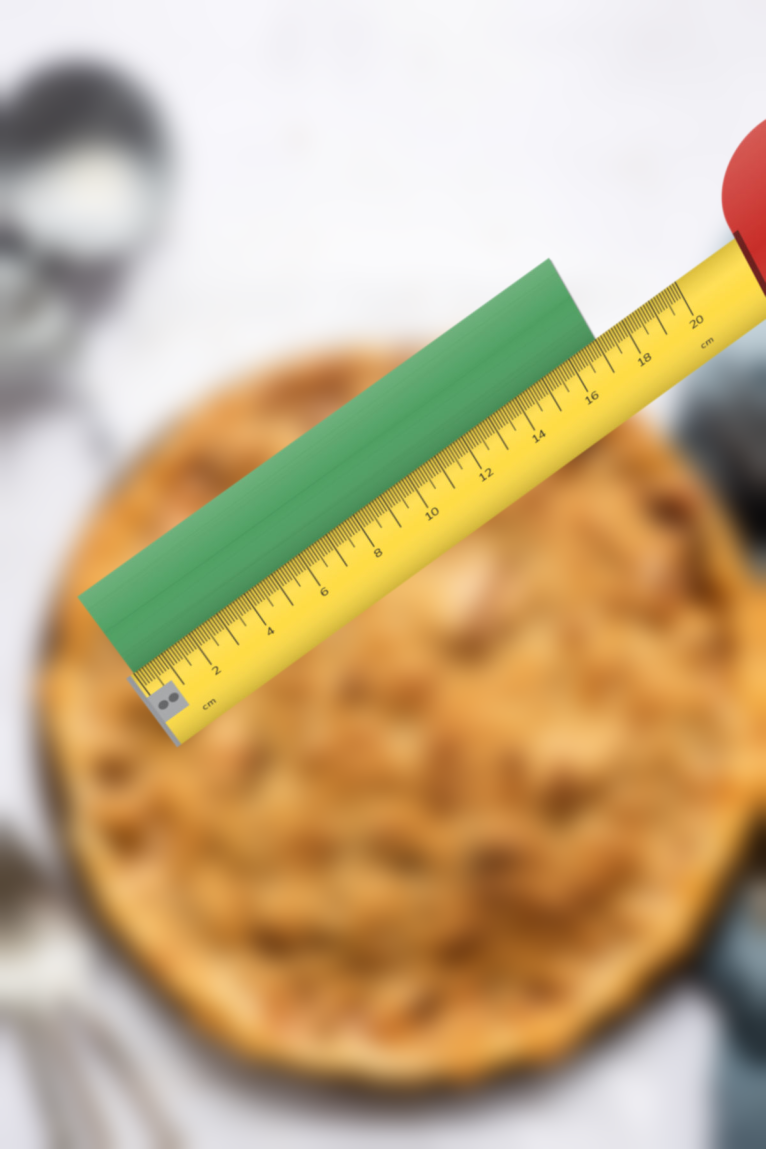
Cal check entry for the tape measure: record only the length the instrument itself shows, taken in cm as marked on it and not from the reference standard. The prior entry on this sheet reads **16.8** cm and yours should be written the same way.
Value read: **17** cm
